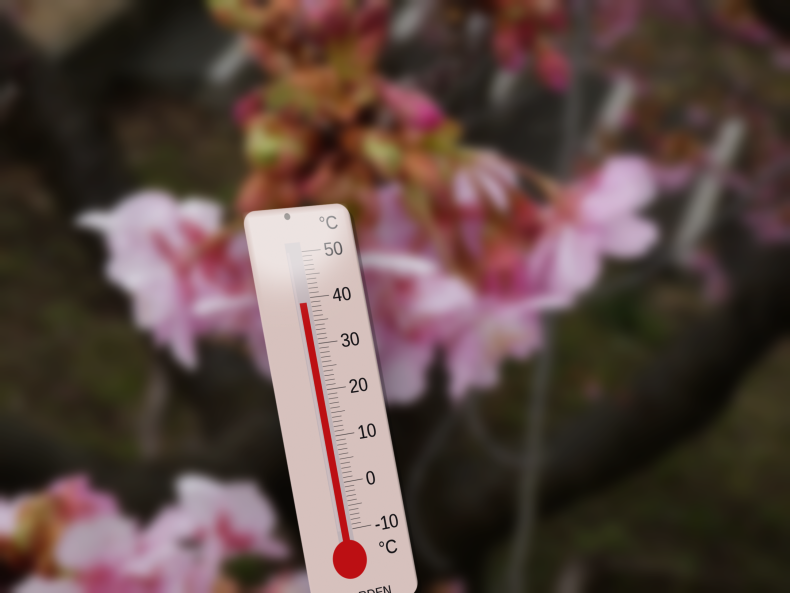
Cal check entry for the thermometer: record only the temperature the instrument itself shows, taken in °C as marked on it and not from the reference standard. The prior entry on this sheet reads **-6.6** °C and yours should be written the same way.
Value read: **39** °C
